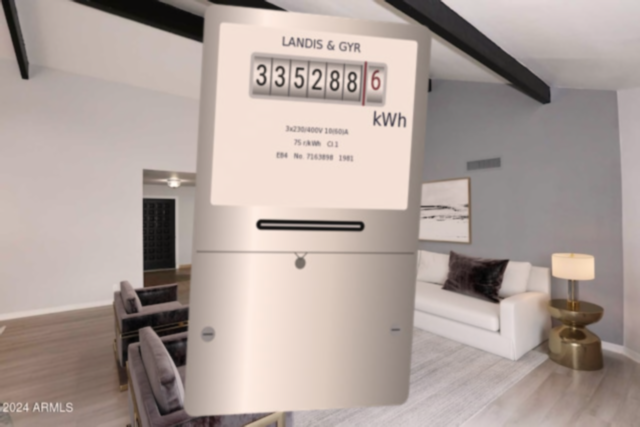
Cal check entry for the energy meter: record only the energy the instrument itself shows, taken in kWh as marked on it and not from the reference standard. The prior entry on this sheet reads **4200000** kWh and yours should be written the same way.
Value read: **335288.6** kWh
